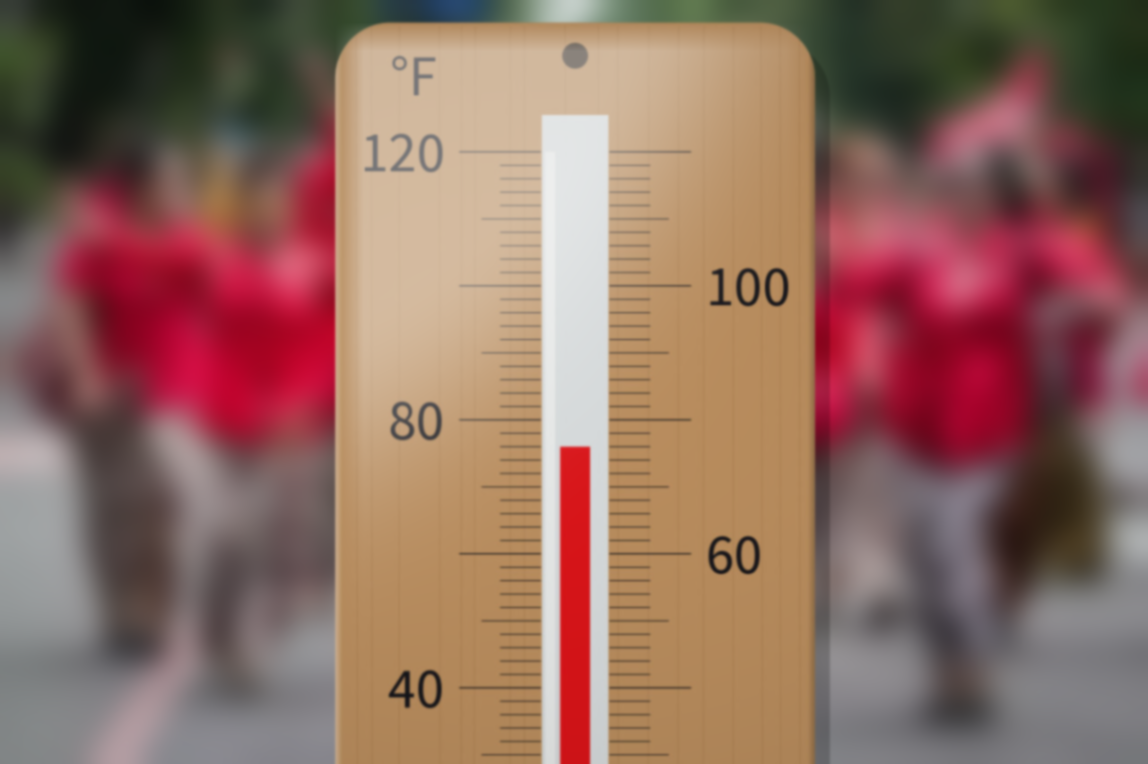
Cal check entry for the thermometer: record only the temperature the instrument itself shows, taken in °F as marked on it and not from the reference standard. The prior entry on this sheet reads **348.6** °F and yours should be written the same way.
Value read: **76** °F
